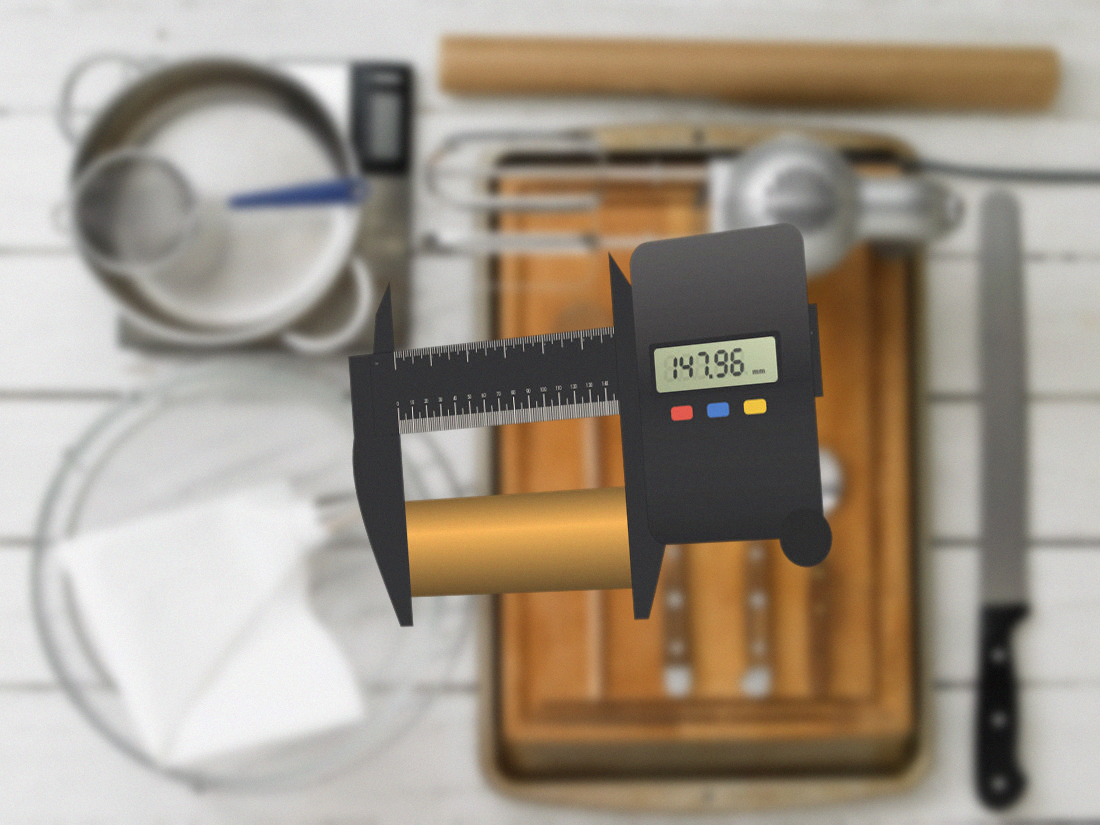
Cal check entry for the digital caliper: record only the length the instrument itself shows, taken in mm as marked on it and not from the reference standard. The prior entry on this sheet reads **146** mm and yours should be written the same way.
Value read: **147.96** mm
